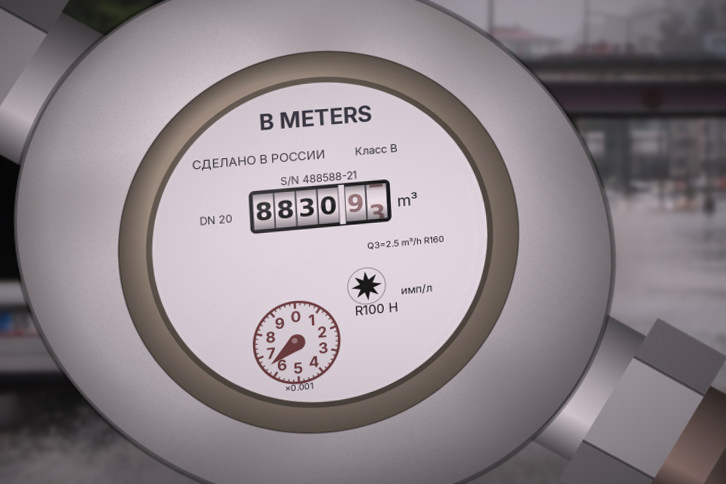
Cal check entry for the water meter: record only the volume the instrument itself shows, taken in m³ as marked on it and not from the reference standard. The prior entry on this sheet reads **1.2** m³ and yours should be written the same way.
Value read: **8830.926** m³
